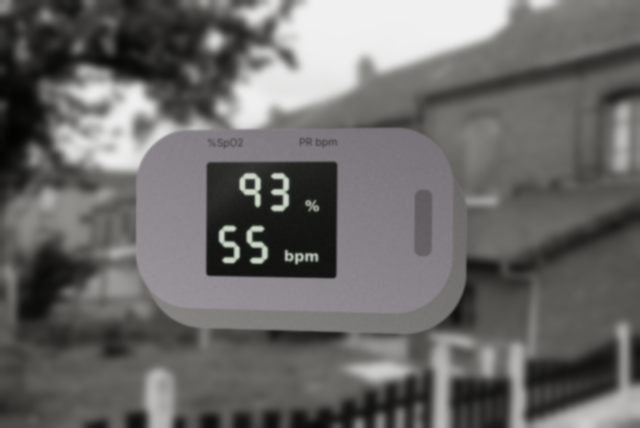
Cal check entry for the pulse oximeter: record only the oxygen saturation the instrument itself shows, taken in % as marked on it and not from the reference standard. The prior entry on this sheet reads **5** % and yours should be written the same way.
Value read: **93** %
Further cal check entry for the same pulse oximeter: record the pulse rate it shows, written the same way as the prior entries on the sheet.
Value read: **55** bpm
